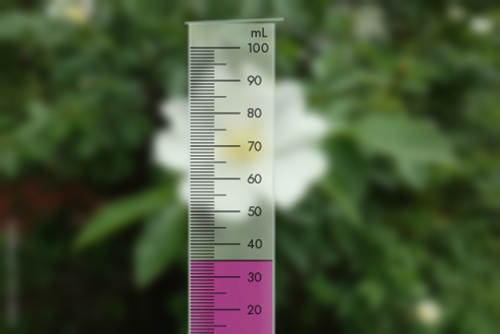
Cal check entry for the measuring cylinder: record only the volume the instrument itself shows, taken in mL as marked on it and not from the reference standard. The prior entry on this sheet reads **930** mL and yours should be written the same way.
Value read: **35** mL
